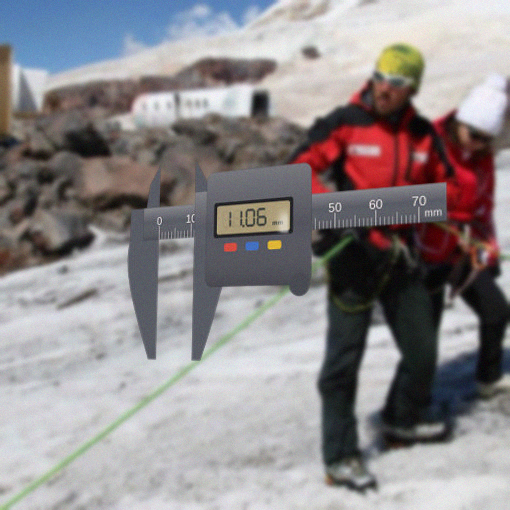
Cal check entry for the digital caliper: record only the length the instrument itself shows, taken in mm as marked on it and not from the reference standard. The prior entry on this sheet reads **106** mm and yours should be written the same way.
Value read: **11.06** mm
